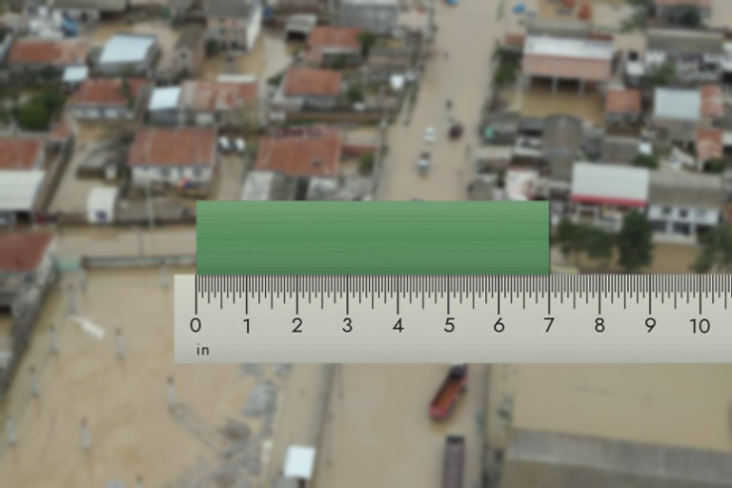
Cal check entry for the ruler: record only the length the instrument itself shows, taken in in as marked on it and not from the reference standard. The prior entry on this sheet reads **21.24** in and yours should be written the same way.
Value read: **7** in
